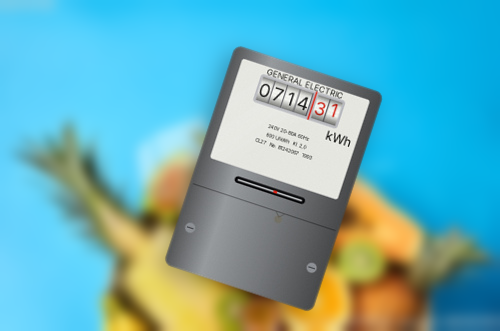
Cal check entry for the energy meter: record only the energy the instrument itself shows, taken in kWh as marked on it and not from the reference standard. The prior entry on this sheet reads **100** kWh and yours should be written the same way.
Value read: **714.31** kWh
